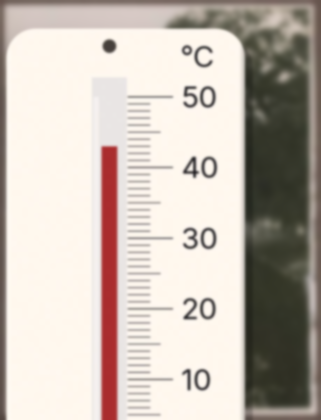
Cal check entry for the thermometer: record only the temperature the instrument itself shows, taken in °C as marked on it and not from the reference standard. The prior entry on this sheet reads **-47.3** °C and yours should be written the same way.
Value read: **43** °C
